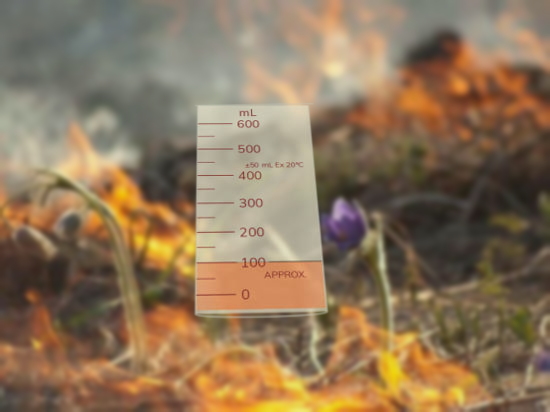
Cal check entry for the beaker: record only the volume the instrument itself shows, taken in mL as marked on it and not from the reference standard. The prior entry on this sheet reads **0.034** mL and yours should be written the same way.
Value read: **100** mL
